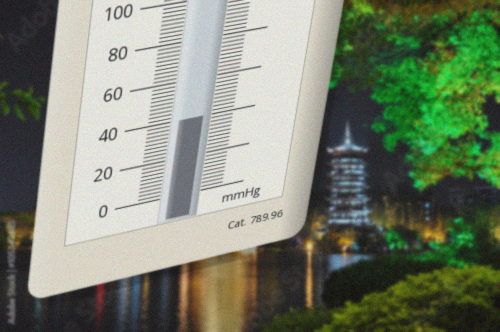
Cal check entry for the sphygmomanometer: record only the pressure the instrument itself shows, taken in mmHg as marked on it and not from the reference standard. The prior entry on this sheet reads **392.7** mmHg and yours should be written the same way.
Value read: **40** mmHg
